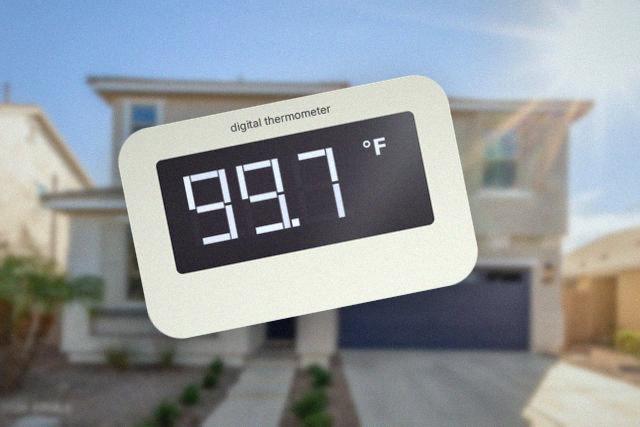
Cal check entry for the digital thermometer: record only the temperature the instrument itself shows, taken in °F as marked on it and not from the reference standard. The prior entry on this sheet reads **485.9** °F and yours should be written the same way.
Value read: **99.7** °F
